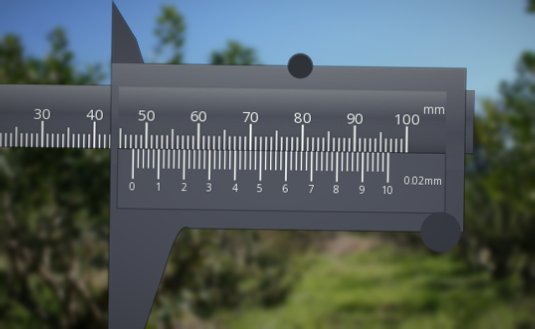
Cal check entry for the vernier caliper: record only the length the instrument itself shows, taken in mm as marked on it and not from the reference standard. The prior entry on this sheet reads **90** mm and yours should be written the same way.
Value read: **47.5** mm
